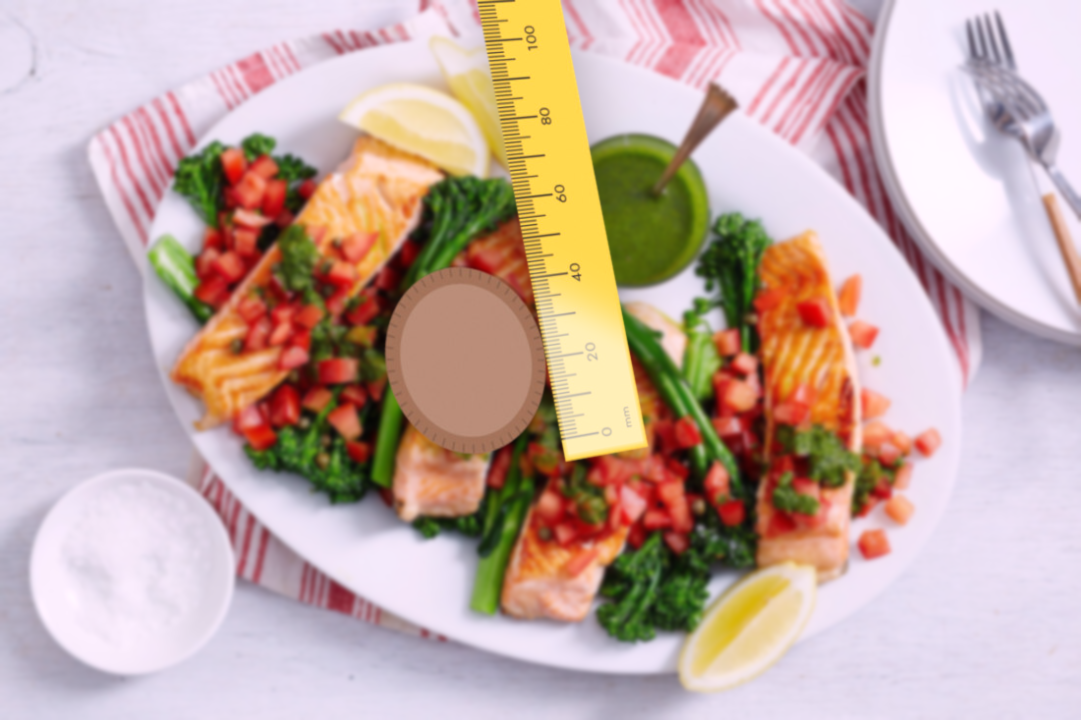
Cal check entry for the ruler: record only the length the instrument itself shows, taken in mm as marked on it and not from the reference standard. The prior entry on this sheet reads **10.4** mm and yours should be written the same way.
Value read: **45** mm
